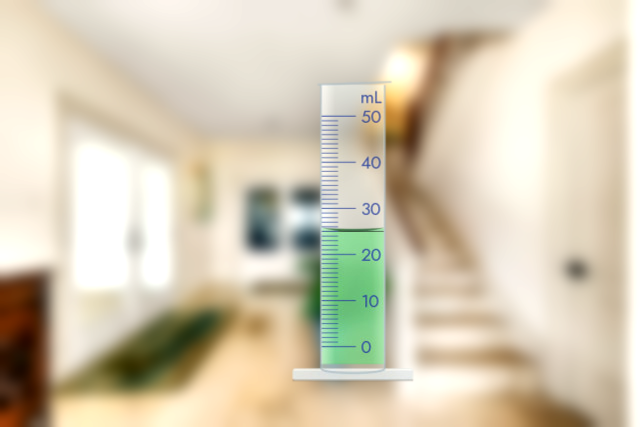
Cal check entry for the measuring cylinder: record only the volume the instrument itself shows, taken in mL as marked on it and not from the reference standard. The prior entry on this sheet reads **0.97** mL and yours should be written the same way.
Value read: **25** mL
